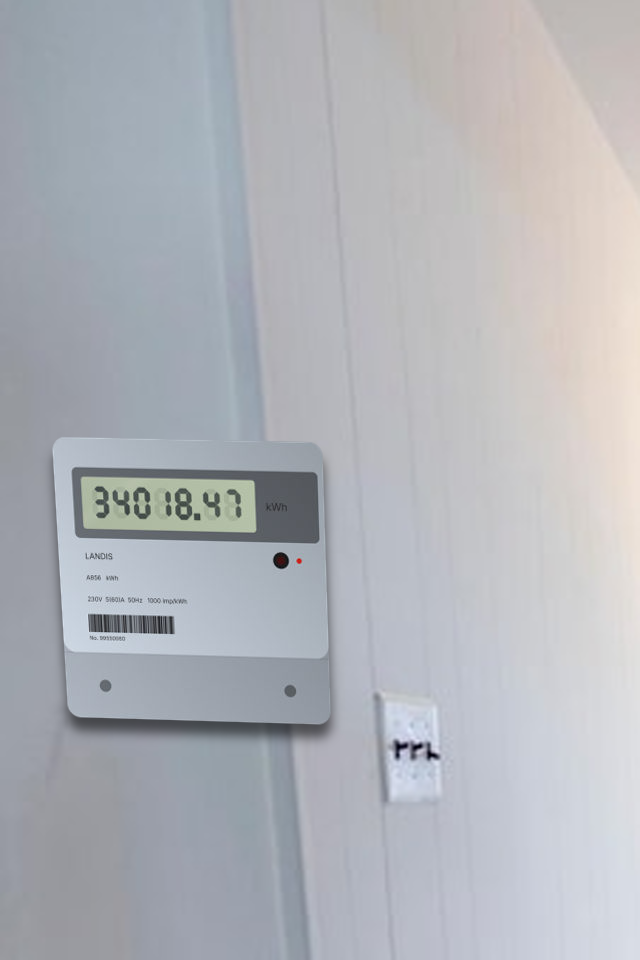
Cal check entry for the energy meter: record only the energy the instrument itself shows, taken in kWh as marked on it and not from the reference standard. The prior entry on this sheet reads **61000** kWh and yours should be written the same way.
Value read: **34018.47** kWh
